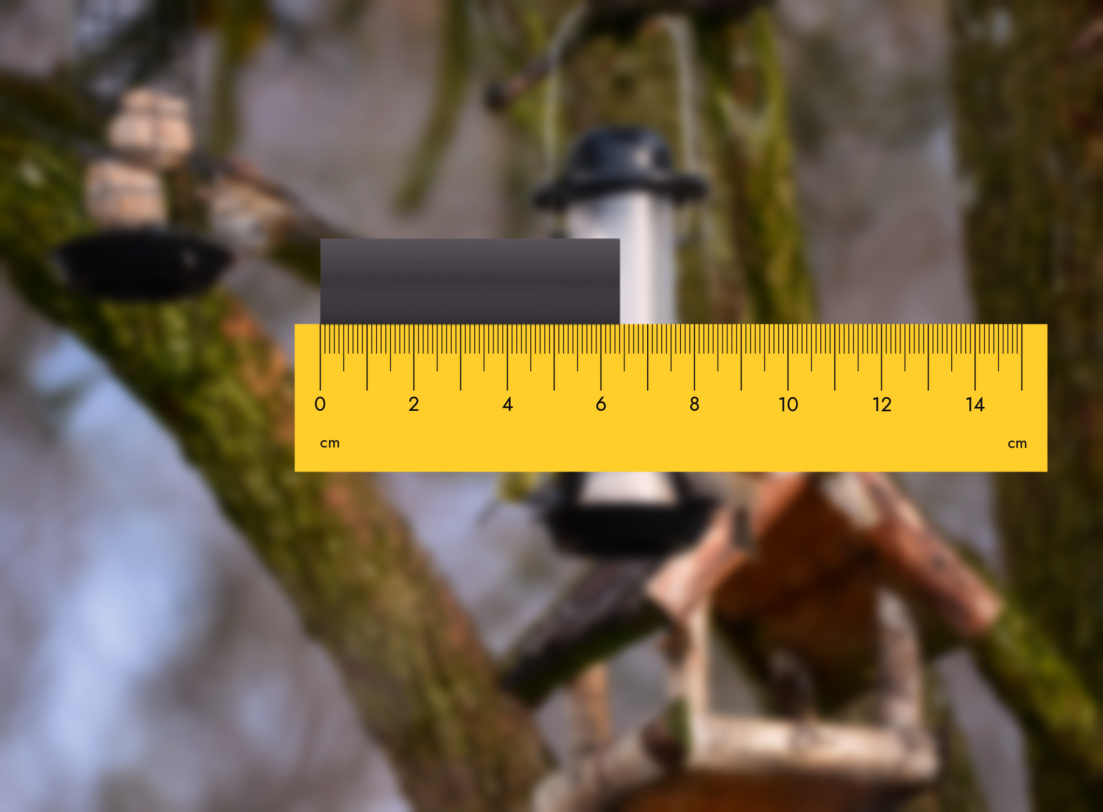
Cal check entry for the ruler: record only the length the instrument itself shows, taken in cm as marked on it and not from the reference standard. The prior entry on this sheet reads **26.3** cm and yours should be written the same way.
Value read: **6.4** cm
